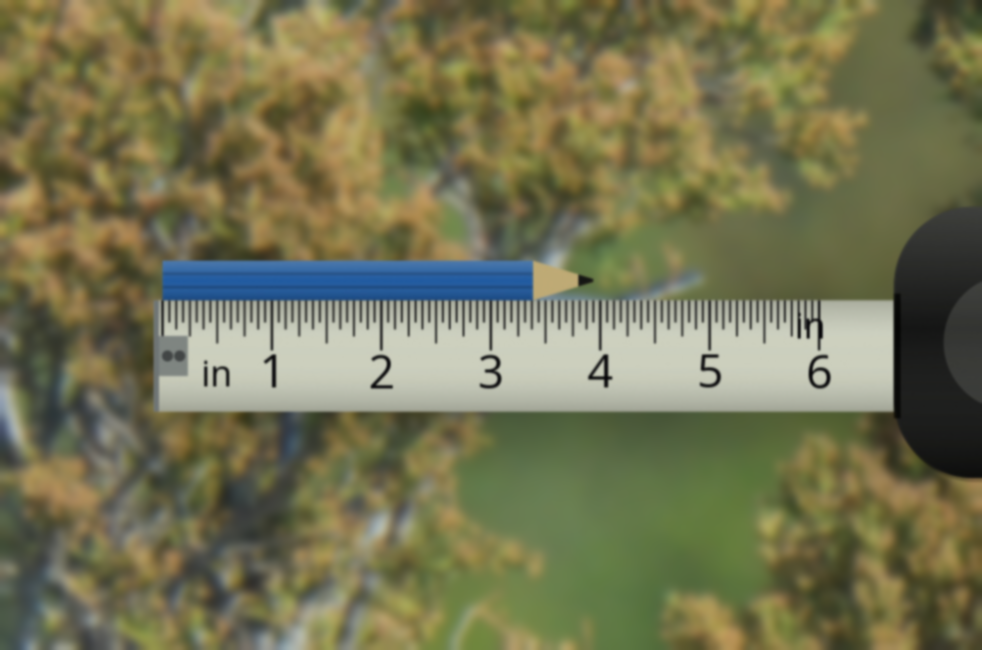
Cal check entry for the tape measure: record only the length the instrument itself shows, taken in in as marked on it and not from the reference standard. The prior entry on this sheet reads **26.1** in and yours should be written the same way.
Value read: **3.9375** in
